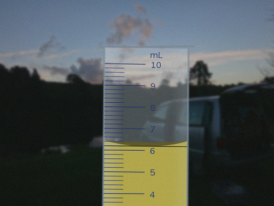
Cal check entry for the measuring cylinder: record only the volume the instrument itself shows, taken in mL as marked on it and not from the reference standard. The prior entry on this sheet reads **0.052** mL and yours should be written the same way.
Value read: **6.2** mL
